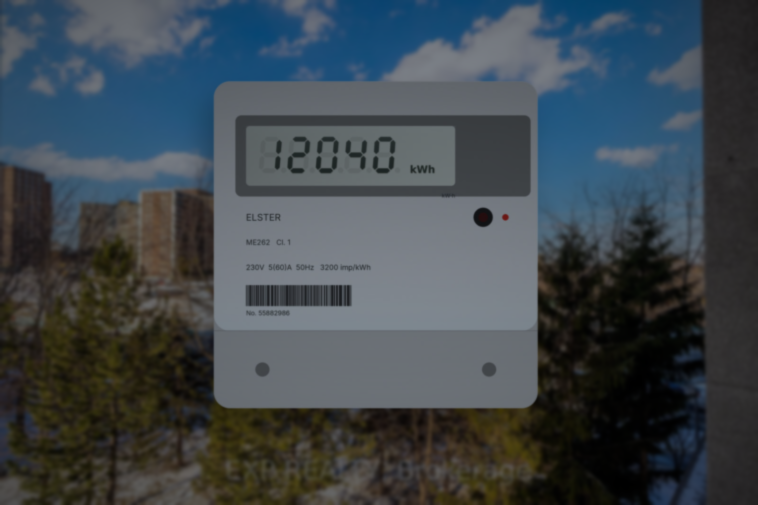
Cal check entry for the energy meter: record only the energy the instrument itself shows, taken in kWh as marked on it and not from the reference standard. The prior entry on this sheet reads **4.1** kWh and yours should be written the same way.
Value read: **12040** kWh
